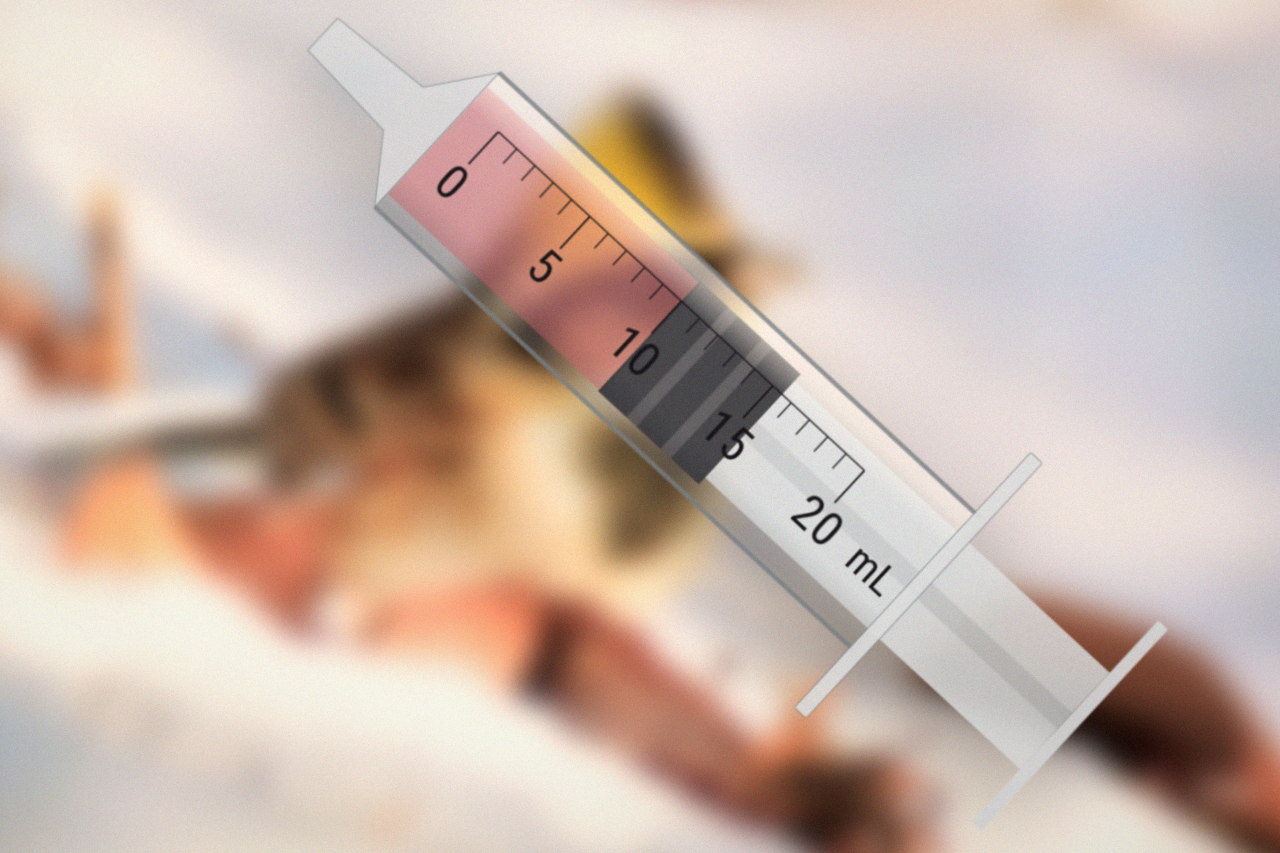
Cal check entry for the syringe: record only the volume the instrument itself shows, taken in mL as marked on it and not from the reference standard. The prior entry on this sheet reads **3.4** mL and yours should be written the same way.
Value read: **10** mL
